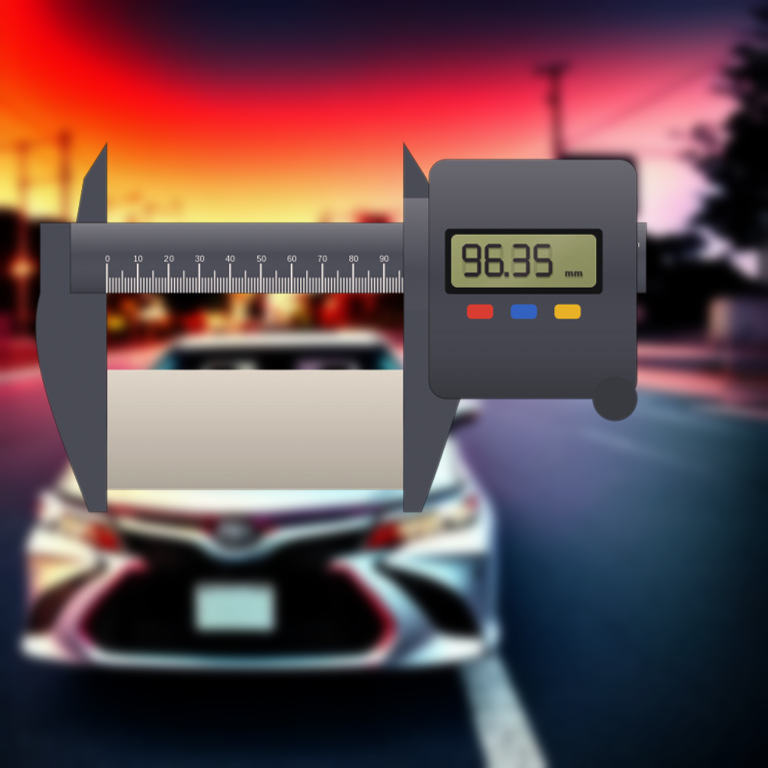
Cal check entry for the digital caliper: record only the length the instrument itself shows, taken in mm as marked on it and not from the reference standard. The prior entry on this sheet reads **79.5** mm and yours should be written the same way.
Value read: **96.35** mm
